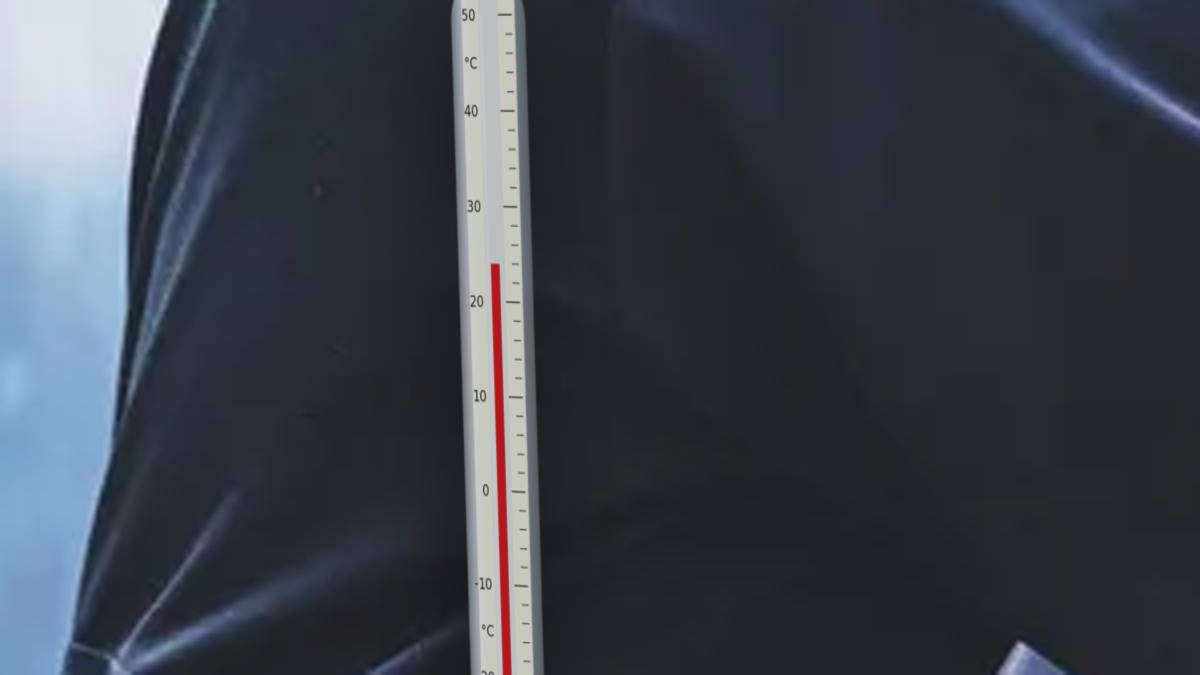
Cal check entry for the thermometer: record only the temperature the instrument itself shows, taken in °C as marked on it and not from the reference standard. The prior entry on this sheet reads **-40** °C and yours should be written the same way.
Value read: **24** °C
